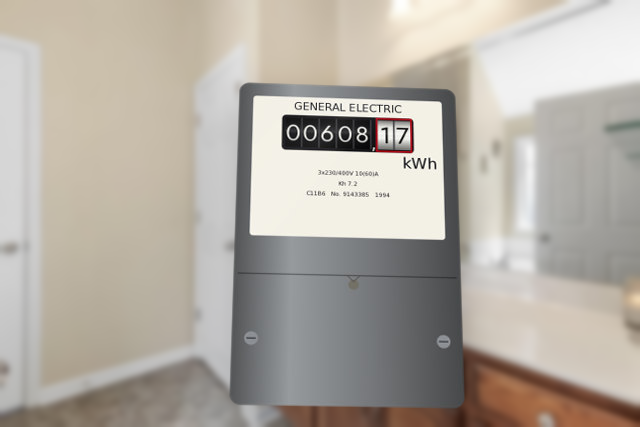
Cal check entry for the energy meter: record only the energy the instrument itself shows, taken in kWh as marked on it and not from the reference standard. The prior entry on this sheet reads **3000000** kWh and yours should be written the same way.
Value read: **608.17** kWh
